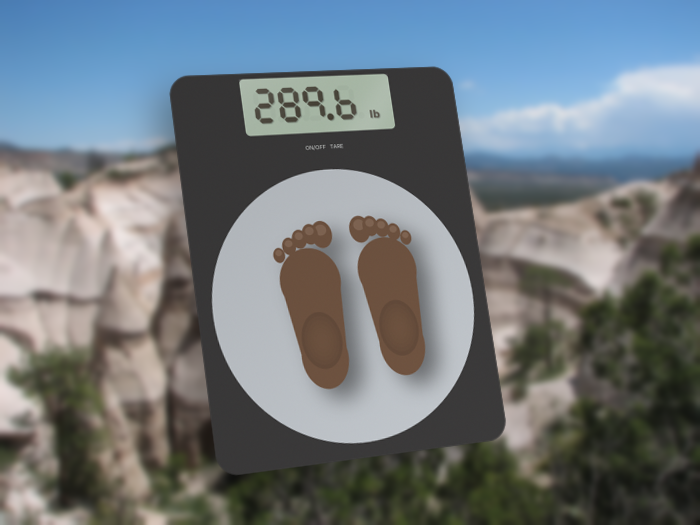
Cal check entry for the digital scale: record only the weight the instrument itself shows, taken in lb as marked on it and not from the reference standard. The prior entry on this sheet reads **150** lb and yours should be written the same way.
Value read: **289.6** lb
